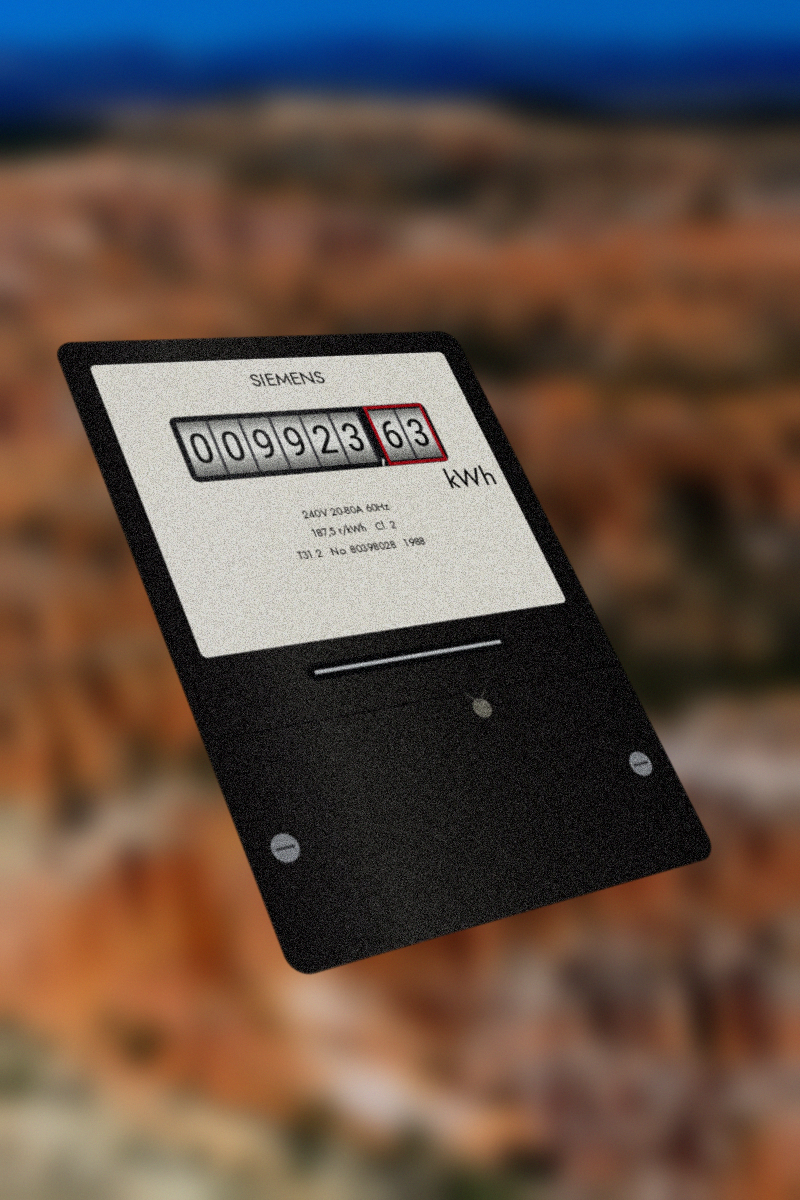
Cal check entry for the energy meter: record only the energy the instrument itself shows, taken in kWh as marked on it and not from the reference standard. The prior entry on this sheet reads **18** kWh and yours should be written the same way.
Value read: **9923.63** kWh
